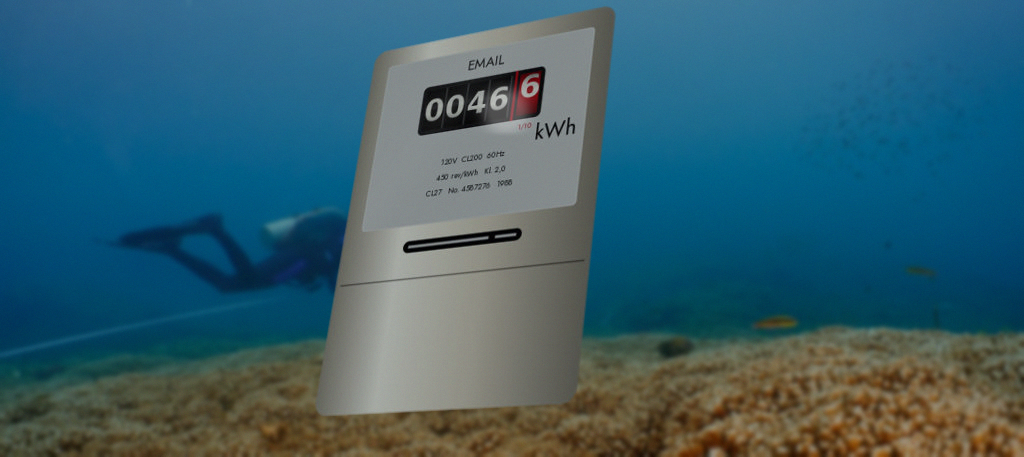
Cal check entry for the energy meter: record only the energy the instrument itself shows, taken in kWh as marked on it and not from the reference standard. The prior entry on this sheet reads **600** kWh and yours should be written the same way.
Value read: **46.6** kWh
